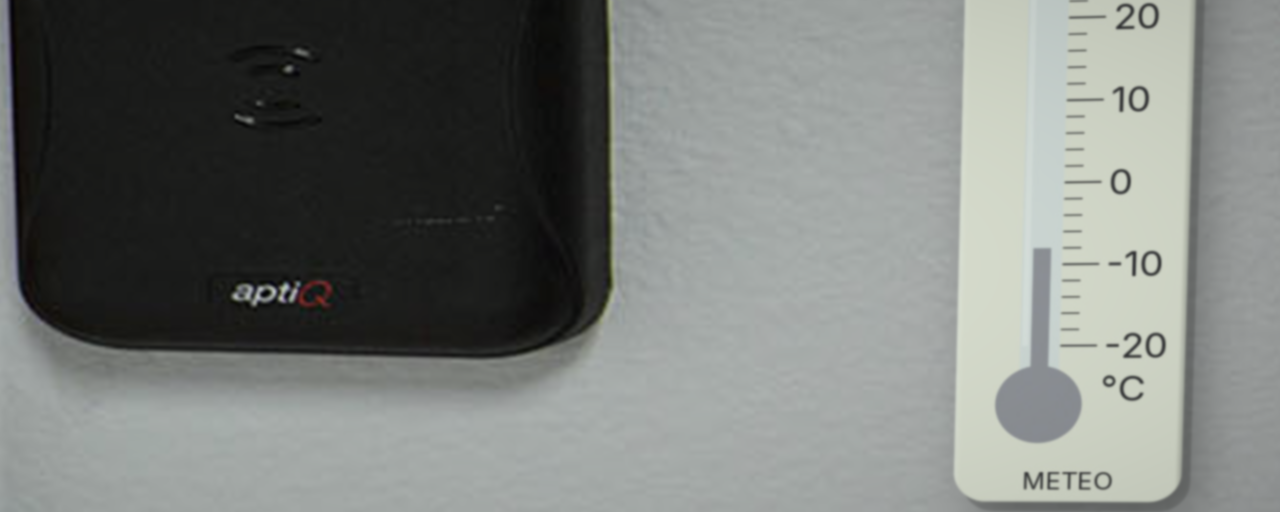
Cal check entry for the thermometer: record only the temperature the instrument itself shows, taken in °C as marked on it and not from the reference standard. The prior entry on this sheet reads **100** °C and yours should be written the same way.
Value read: **-8** °C
